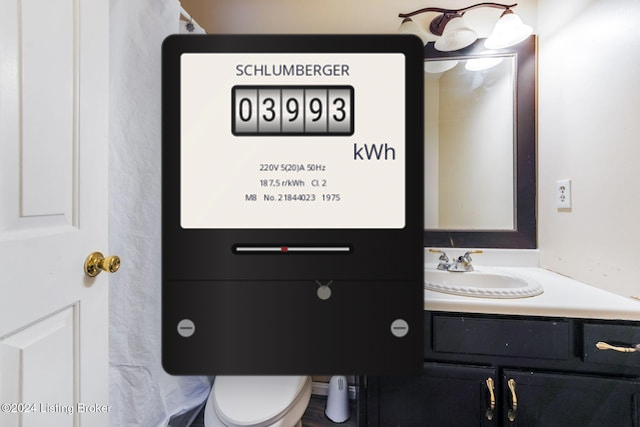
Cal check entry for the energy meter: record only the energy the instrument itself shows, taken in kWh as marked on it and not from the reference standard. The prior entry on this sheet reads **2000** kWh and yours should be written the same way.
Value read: **3993** kWh
